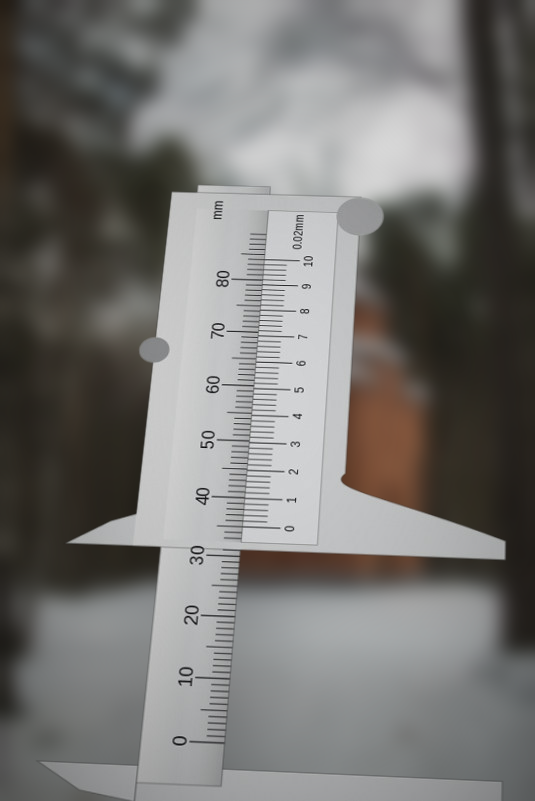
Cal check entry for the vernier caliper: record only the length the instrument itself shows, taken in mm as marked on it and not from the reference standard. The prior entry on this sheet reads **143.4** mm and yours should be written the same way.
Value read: **35.0** mm
